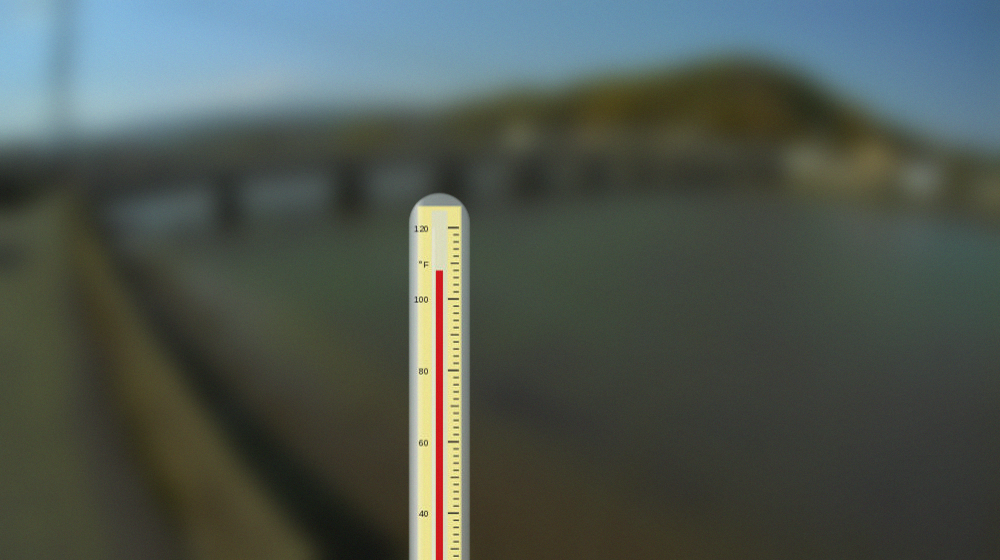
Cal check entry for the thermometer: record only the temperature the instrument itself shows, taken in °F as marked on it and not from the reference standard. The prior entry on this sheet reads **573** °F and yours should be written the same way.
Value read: **108** °F
